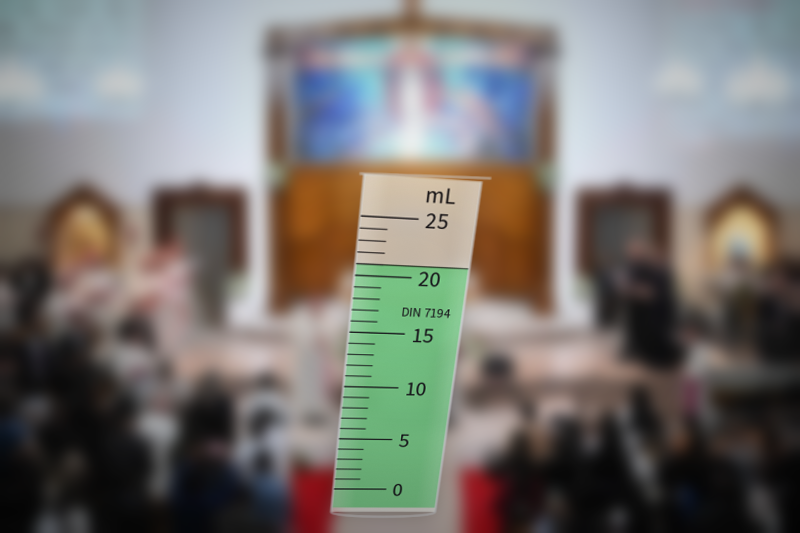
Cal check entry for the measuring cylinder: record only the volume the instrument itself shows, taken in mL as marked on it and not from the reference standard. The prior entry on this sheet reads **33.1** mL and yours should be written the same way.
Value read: **21** mL
